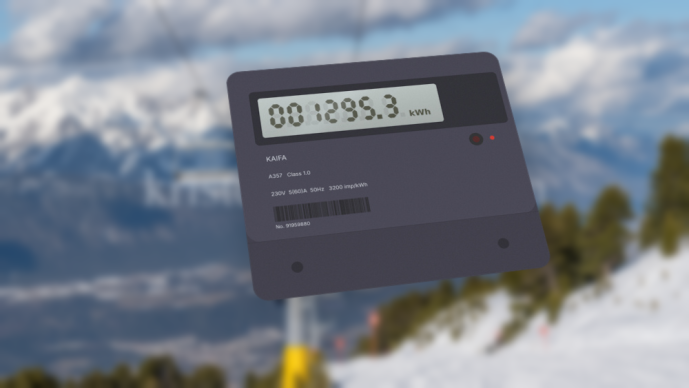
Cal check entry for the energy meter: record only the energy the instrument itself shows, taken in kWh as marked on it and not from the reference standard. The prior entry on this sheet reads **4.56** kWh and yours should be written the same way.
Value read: **1295.3** kWh
